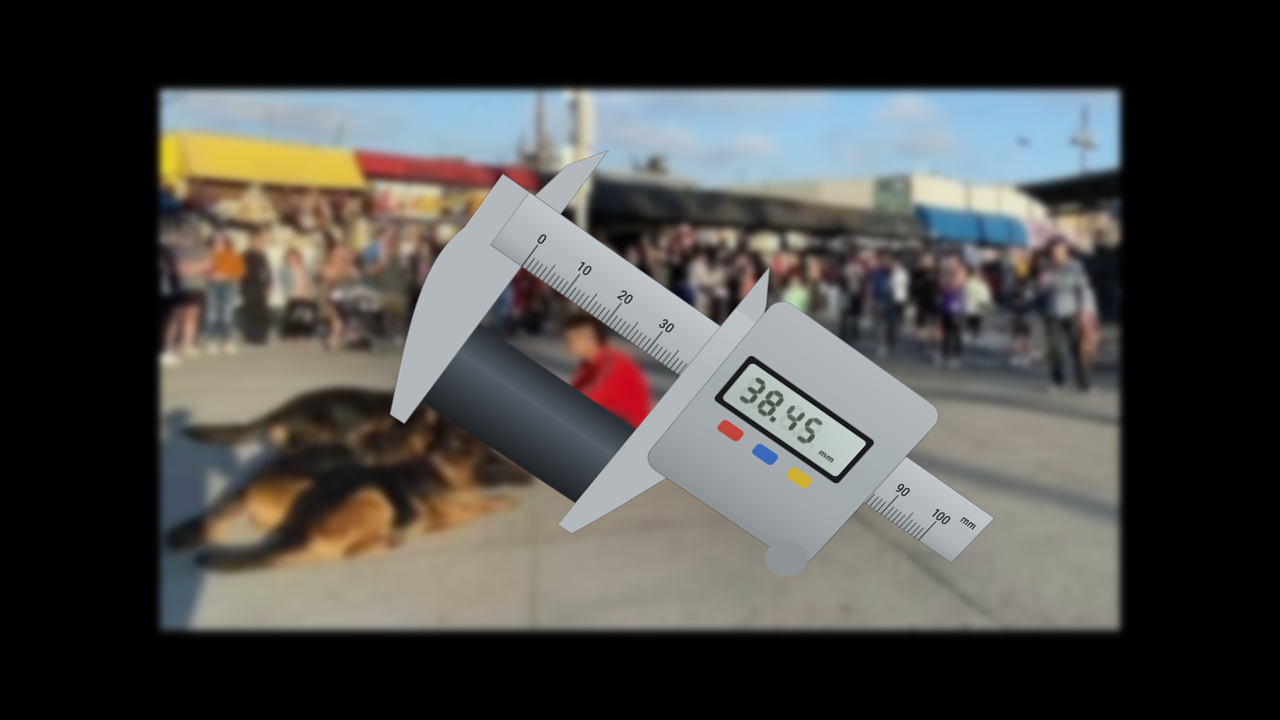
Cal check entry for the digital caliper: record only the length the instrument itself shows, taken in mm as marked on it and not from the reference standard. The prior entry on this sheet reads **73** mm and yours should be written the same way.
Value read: **38.45** mm
